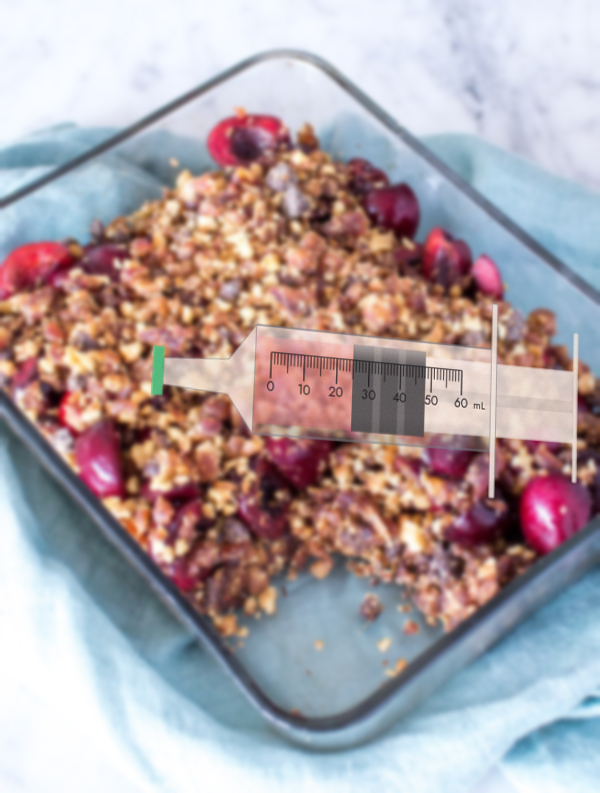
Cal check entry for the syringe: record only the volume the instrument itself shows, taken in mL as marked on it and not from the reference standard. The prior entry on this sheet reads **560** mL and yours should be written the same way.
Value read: **25** mL
